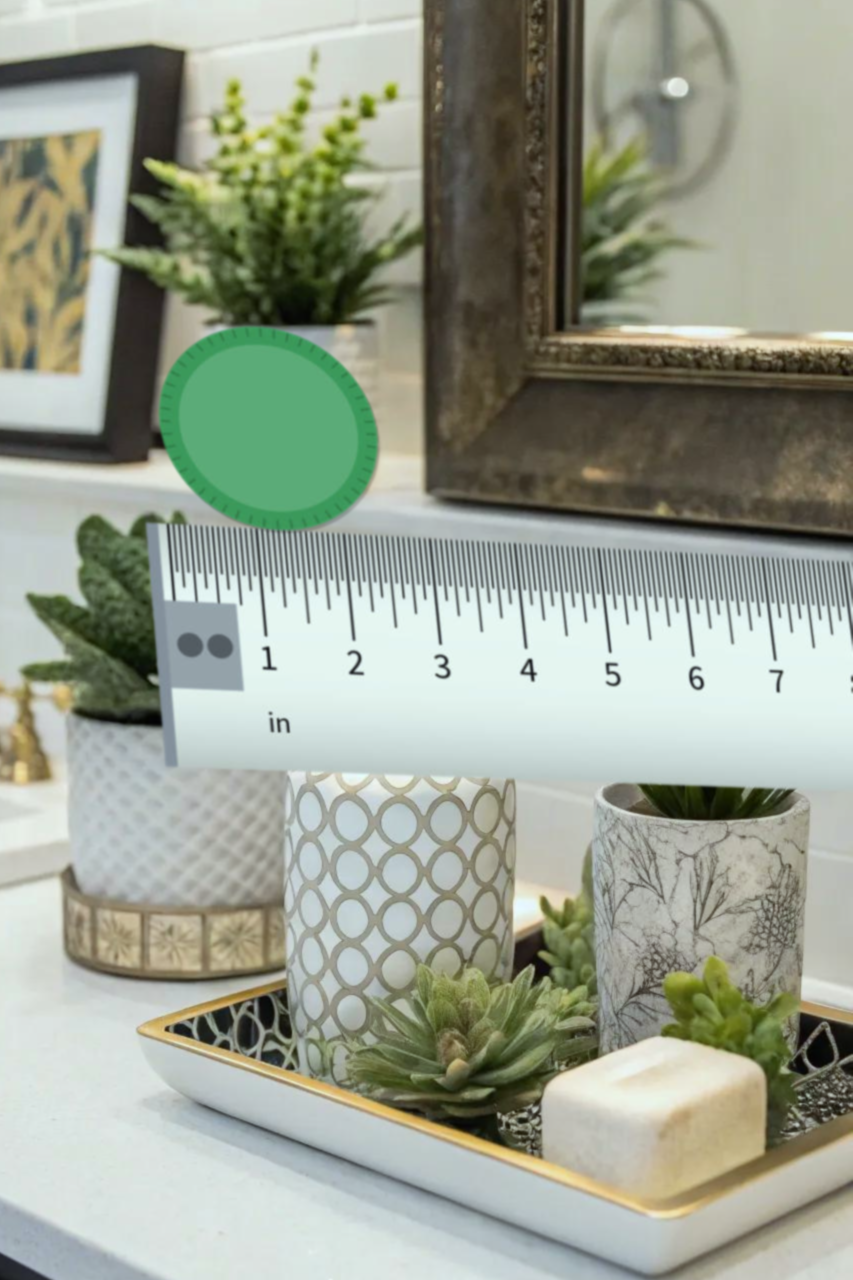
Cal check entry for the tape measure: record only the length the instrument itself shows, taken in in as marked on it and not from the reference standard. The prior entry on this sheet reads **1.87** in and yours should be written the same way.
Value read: **2.5** in
